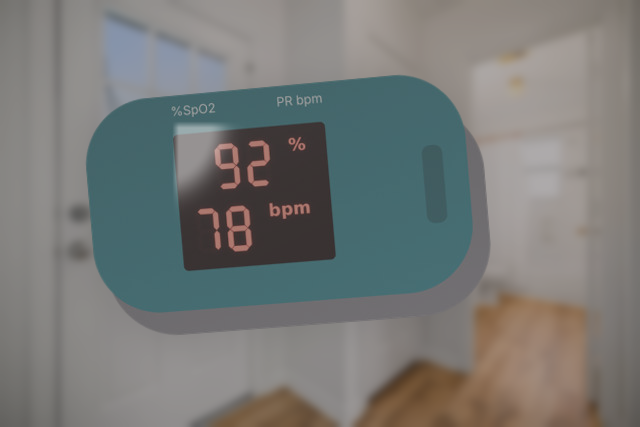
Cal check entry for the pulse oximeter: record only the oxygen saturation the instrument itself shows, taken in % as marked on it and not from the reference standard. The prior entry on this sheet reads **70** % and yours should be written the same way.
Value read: **92** %
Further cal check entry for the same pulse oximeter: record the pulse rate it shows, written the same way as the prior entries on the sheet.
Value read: **78** bpm
